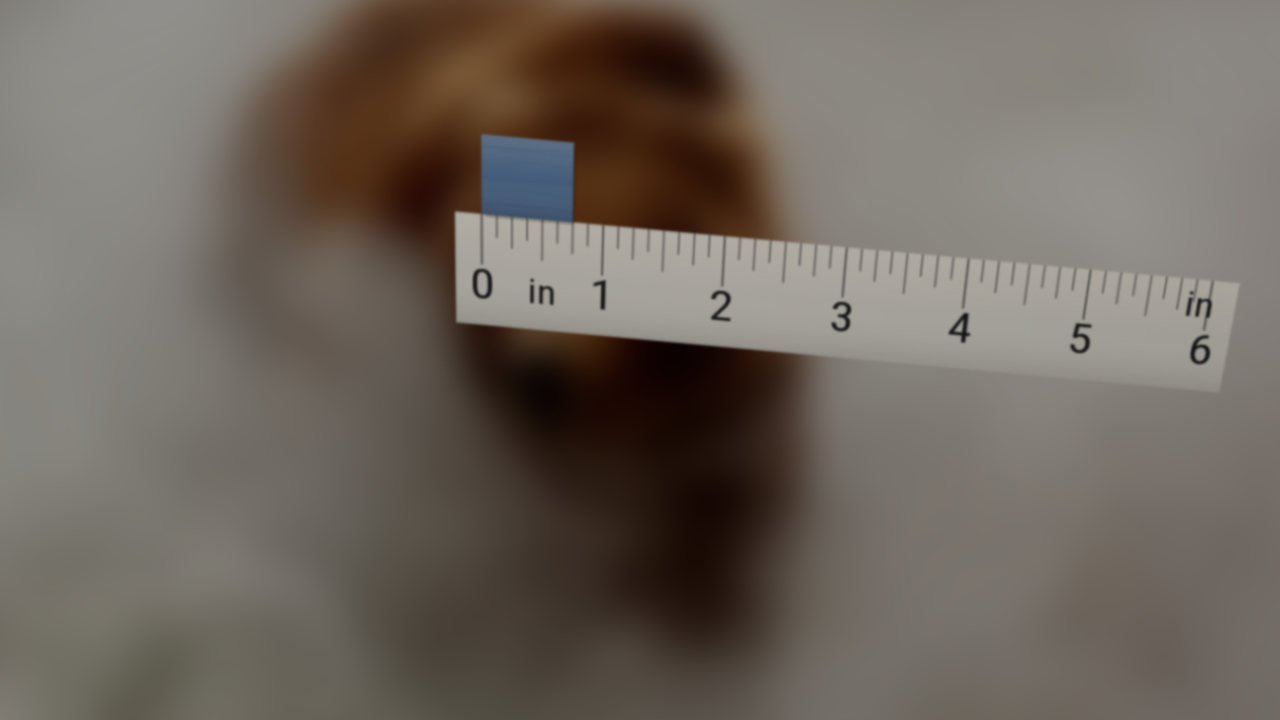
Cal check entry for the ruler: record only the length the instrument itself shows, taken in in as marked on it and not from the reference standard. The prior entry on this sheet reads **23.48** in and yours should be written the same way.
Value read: **0.75** in
